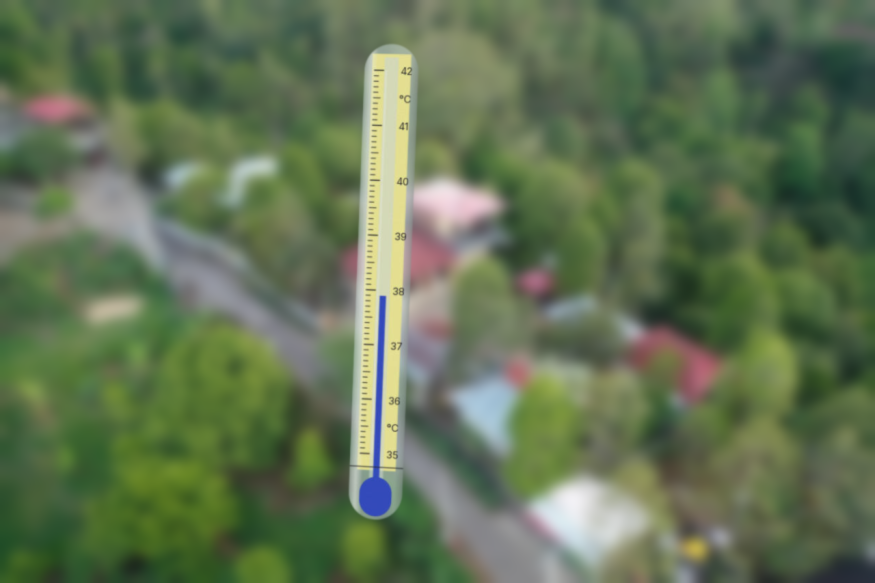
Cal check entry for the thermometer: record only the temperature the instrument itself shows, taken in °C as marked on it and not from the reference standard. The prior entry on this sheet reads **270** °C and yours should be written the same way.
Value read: **37.9** °C
